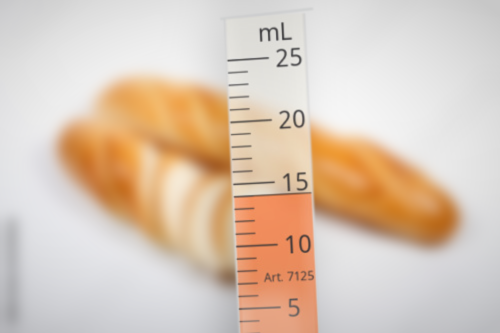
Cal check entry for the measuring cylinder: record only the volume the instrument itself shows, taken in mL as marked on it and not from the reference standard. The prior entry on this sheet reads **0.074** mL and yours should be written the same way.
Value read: **14** mL
